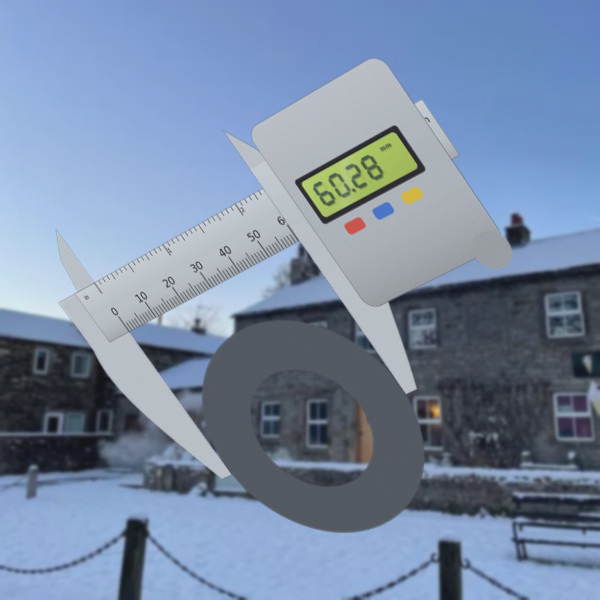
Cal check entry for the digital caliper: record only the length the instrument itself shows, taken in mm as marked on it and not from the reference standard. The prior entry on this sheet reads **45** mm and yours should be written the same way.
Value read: **60.28** mm
